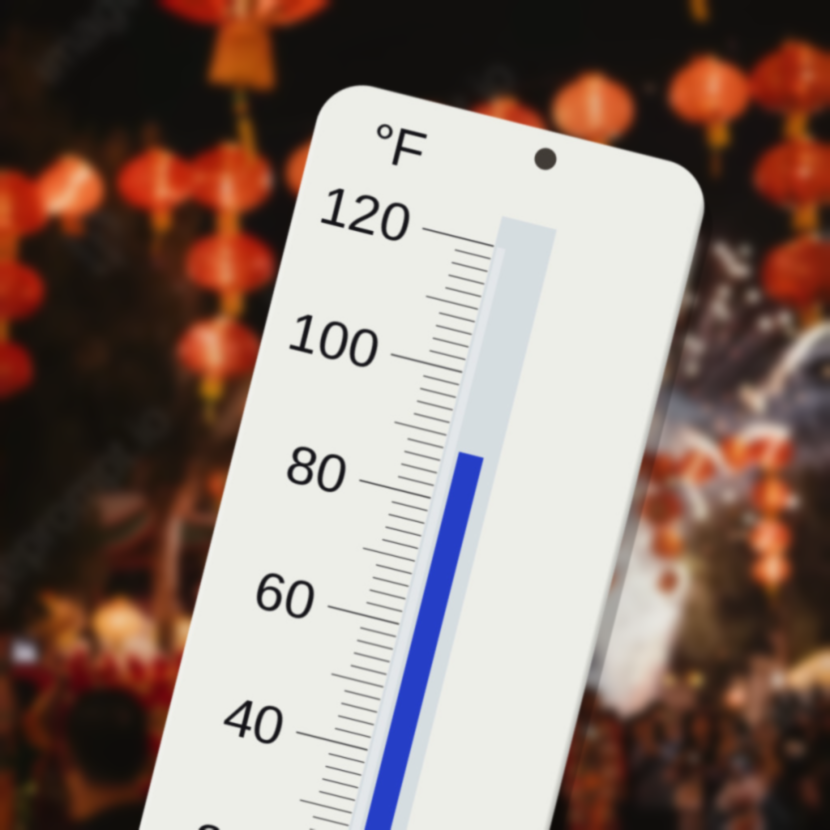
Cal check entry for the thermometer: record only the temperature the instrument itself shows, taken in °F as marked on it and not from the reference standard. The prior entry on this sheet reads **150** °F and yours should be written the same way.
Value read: **88** °F
